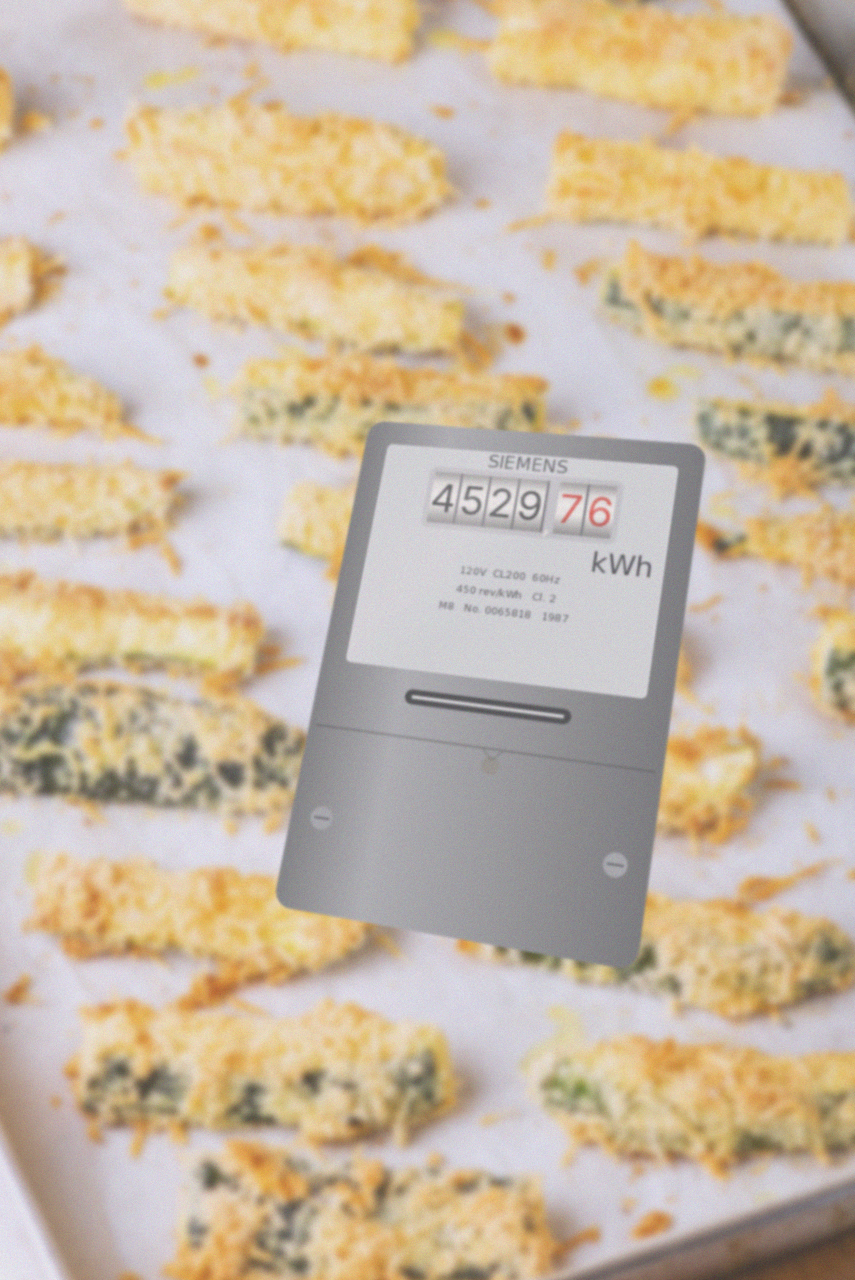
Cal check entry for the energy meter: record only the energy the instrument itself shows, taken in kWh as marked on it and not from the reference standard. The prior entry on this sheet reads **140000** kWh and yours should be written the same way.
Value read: **4529.76** kWh
